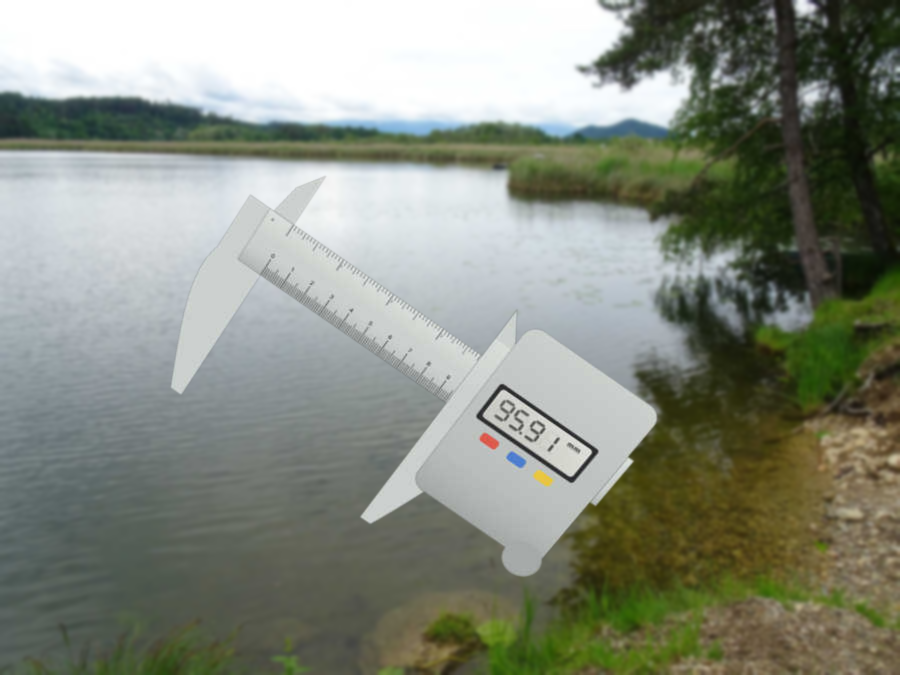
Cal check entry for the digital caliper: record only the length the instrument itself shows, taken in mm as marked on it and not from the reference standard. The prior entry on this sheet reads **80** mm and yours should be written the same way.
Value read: **95.91** mm
